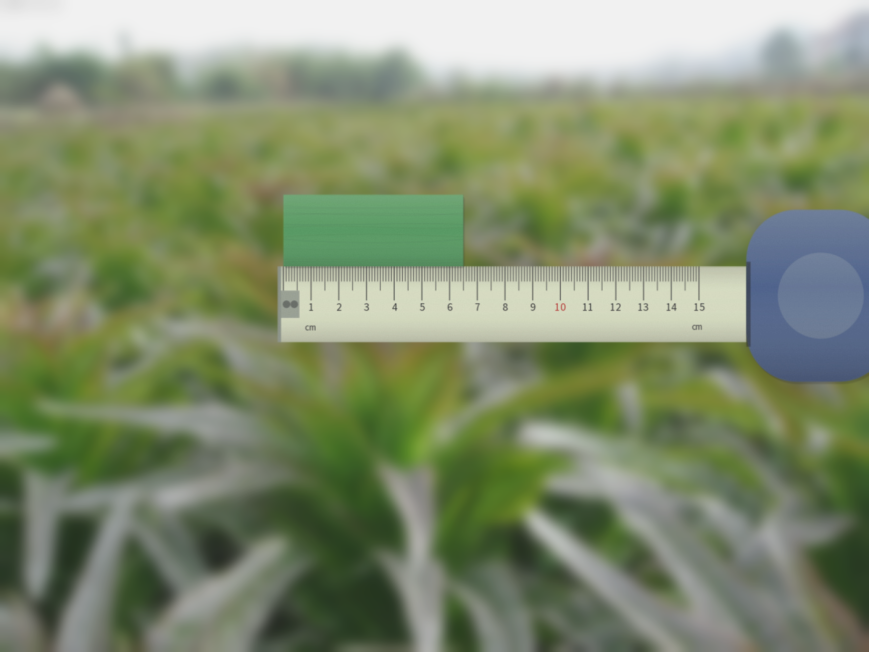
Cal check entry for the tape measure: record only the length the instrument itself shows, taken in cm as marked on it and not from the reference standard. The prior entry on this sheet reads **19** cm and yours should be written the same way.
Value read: **6.5** cm
